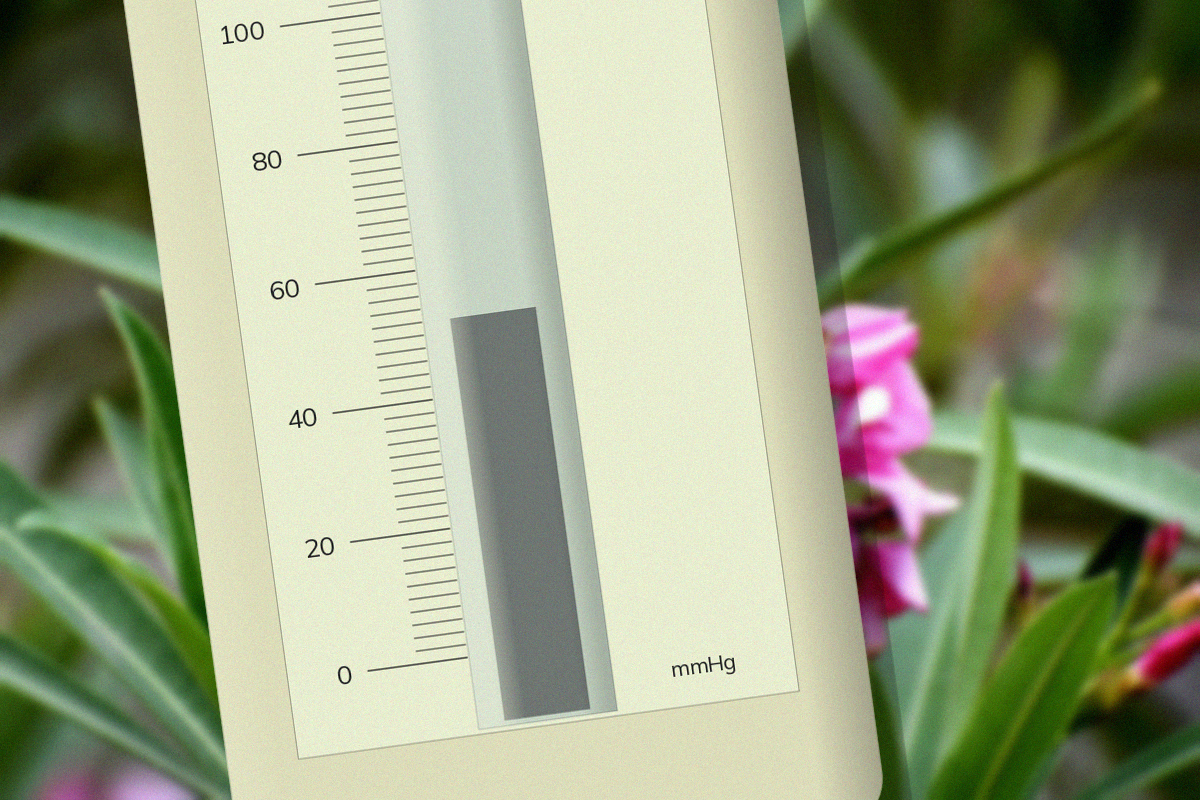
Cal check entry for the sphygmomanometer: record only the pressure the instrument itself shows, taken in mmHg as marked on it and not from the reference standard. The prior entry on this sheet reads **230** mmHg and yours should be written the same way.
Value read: **52** mmHg
